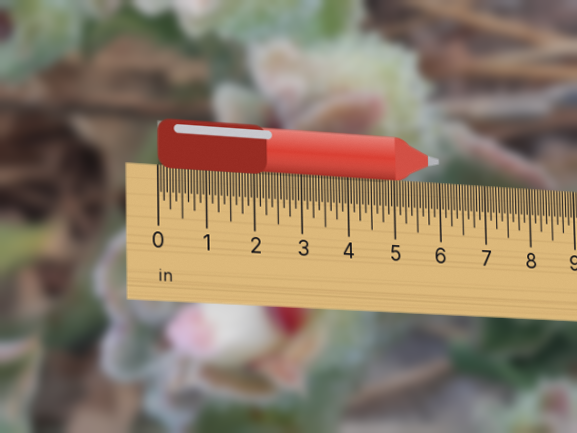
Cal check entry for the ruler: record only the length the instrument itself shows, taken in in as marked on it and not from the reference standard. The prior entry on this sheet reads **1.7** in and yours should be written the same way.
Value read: **6** in
